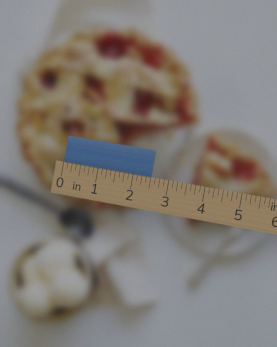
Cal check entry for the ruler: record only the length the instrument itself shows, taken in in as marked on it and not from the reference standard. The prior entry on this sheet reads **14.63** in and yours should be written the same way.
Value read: **2.5** in
